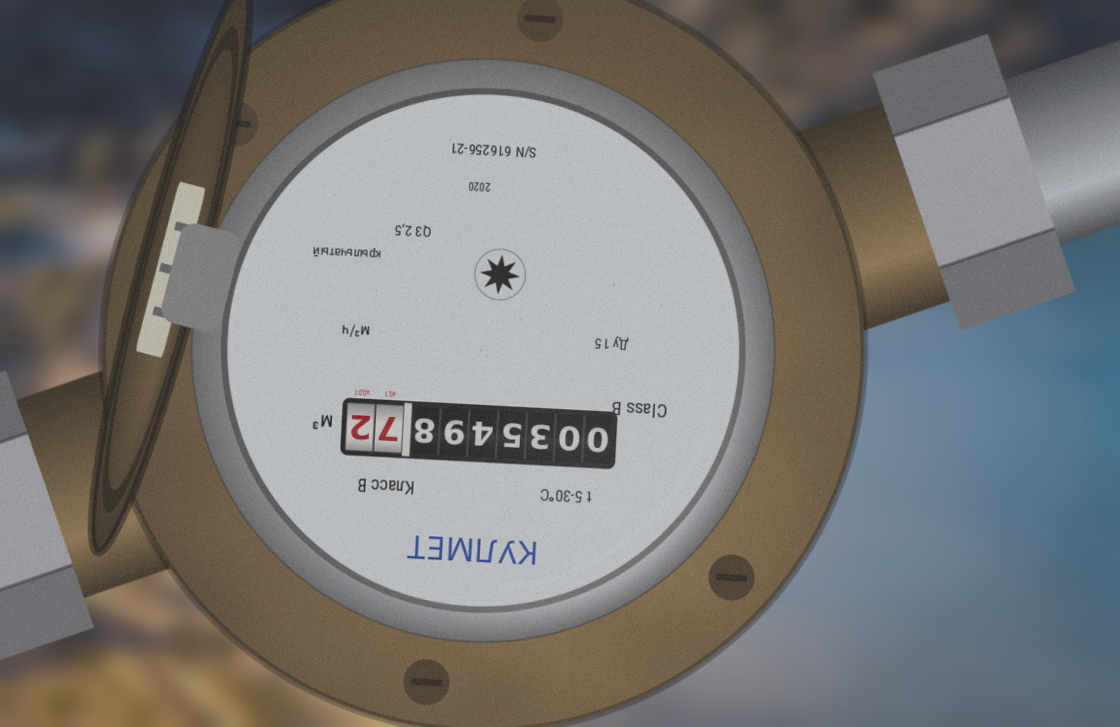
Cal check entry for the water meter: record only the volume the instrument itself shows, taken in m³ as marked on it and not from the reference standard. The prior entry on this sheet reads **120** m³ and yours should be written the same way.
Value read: **35498.72** m³
